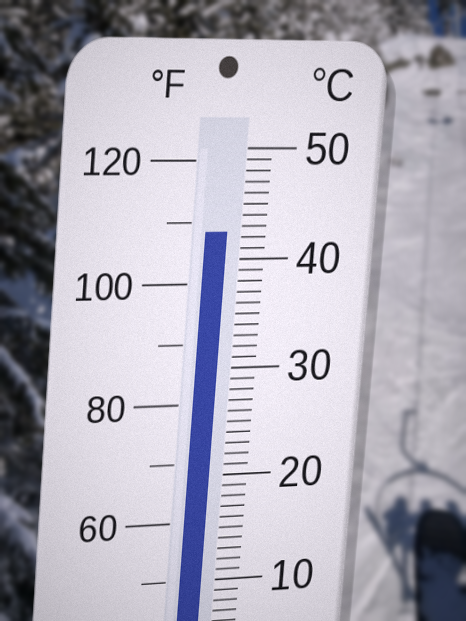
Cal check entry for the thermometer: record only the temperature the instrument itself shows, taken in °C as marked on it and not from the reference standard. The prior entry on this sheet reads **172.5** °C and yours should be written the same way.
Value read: **42.5** °C
